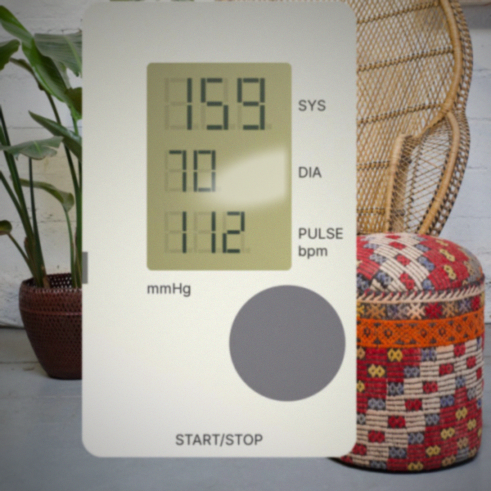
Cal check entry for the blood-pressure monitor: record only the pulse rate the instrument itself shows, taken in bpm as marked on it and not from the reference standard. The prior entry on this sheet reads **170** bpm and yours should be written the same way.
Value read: **112** bpm
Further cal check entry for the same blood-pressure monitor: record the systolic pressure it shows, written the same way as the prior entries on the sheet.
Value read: **159** mmHg
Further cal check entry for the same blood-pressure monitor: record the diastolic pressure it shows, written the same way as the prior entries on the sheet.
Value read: **70** mmHg
